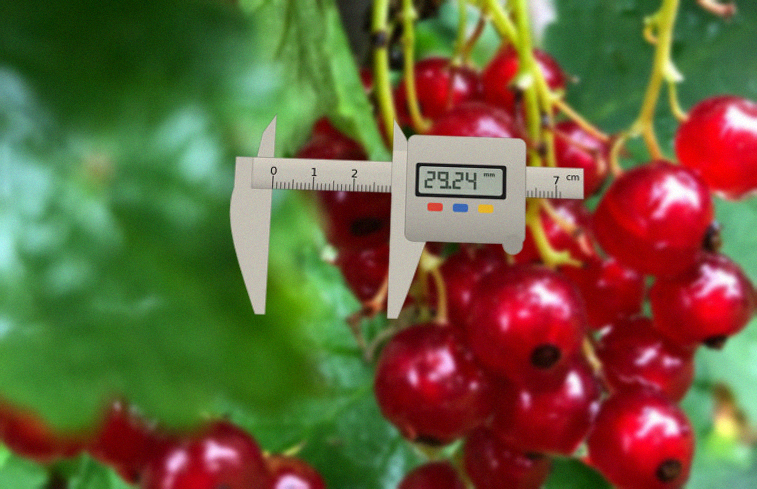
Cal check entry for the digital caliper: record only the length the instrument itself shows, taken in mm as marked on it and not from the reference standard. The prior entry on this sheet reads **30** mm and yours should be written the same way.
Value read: **29.24** mm
